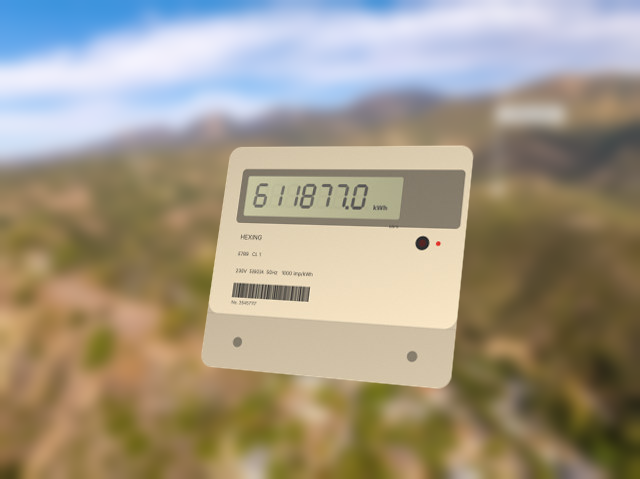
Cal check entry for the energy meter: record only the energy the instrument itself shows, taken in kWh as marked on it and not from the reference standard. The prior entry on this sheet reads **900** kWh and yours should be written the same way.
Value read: **611877.0** kWh
